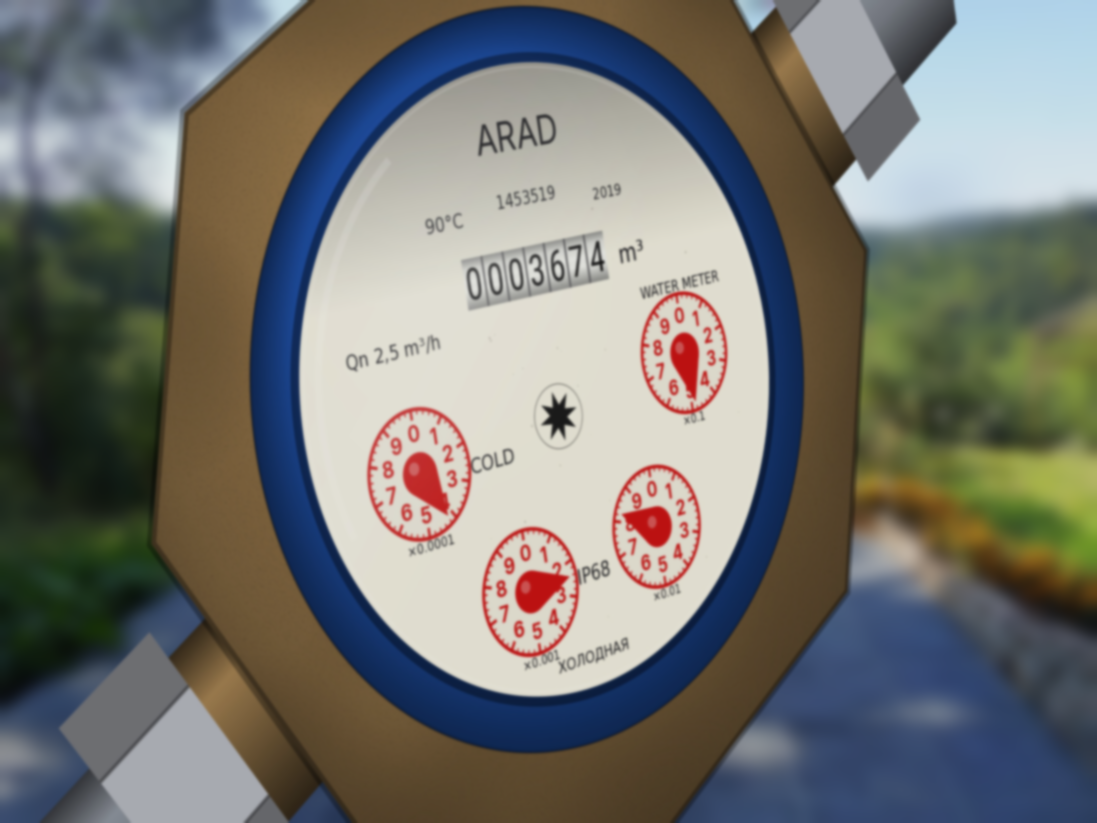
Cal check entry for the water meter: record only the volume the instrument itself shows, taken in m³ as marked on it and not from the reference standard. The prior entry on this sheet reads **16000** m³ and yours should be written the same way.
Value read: **3674.4824** m³
